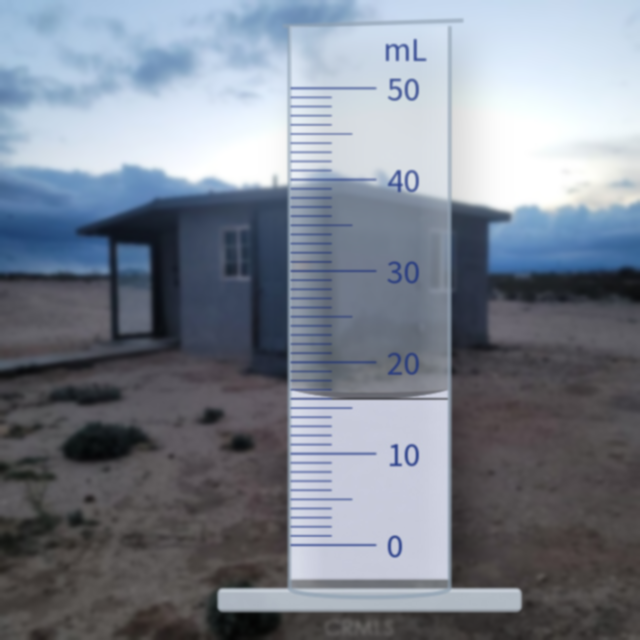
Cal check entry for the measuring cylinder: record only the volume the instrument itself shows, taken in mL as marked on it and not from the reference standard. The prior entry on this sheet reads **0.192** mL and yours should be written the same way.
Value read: **16** mL
